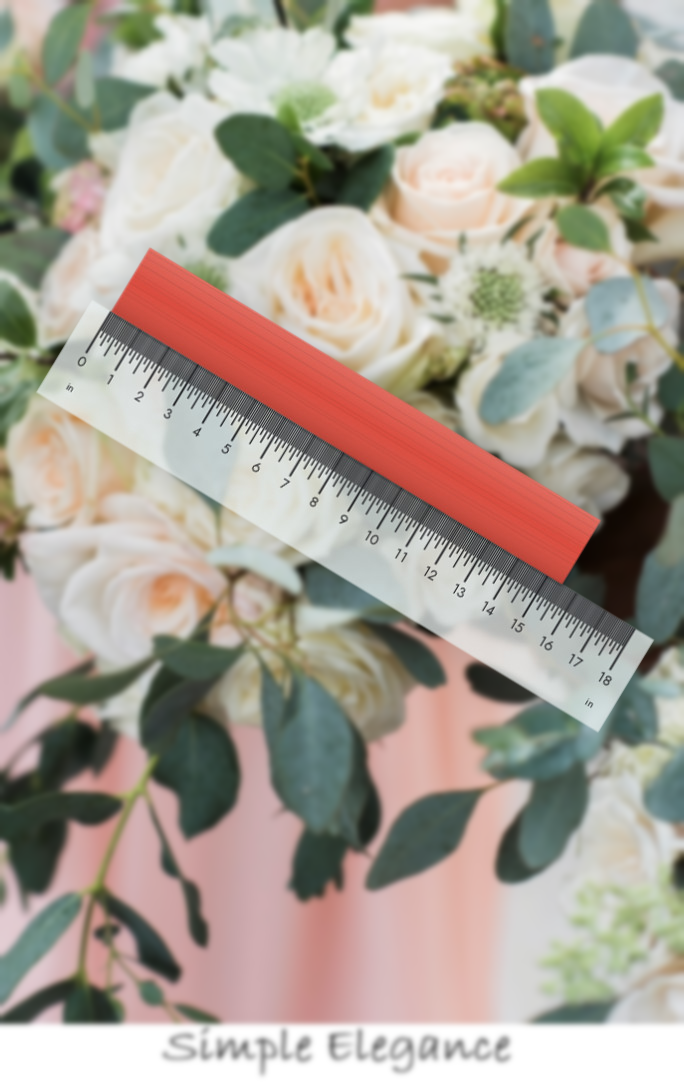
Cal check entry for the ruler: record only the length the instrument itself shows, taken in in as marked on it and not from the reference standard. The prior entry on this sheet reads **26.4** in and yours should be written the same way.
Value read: **15.5** in
